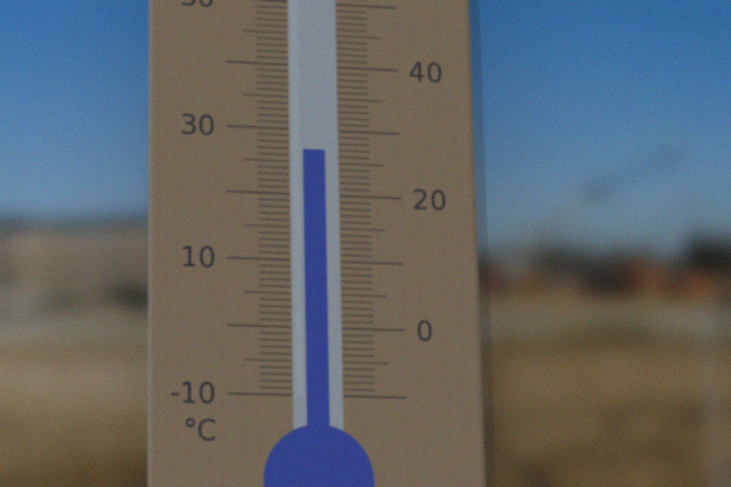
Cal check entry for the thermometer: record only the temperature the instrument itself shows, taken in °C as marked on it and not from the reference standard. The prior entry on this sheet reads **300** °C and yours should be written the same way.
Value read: **27** °C
